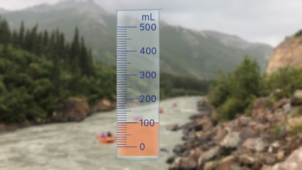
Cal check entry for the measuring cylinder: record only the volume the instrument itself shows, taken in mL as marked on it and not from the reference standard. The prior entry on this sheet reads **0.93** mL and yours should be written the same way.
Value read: **100** mL
